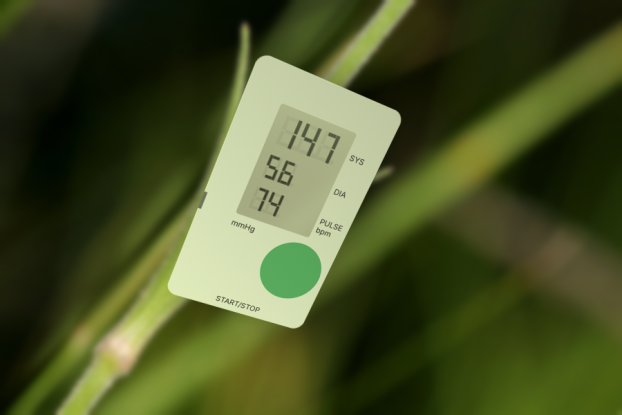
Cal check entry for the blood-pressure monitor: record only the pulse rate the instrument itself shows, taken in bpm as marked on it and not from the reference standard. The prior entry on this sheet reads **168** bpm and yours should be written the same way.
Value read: **74** bpm
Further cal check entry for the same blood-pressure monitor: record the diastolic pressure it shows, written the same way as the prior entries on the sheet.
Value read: **56** mmHg
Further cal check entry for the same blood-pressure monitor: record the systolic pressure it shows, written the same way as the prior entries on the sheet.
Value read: **147** mmHg
